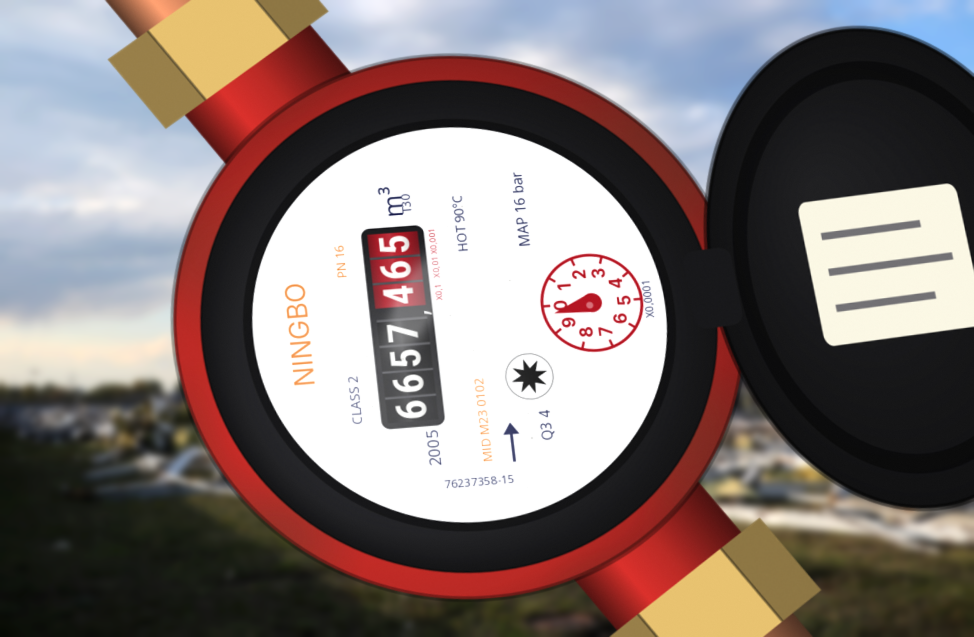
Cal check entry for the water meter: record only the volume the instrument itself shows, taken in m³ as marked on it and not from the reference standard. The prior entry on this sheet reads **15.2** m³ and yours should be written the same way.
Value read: **6657.4649** m³
